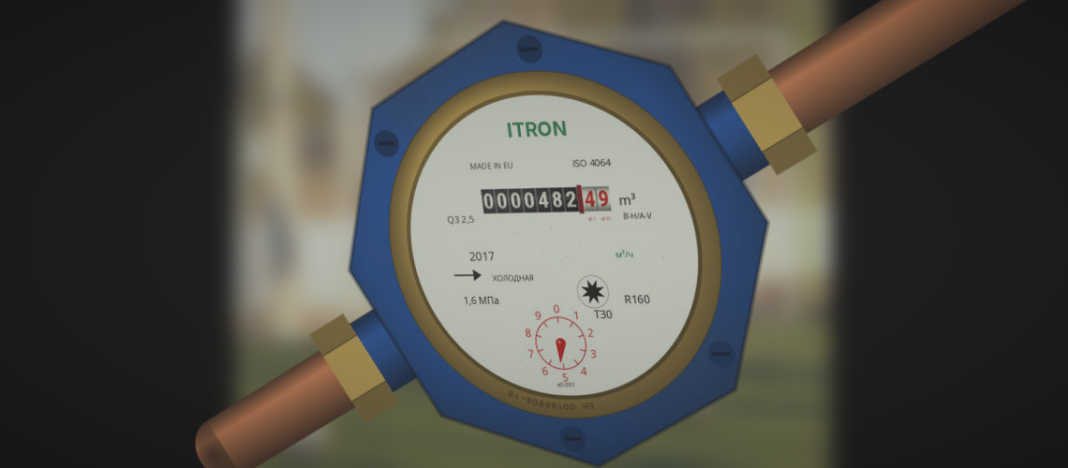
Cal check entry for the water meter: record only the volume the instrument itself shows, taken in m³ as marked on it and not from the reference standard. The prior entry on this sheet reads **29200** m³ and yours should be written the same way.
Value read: **482.495** m³
